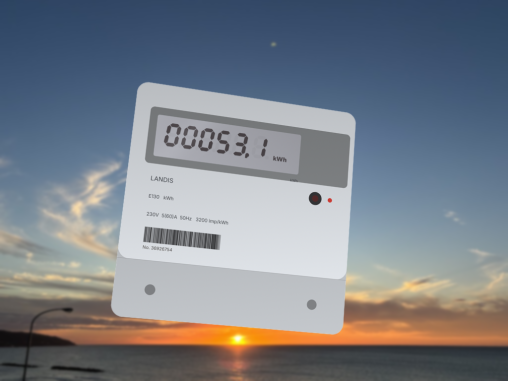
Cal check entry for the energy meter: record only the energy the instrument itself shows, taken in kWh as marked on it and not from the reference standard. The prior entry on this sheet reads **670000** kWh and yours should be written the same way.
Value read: **53.1** kWh
